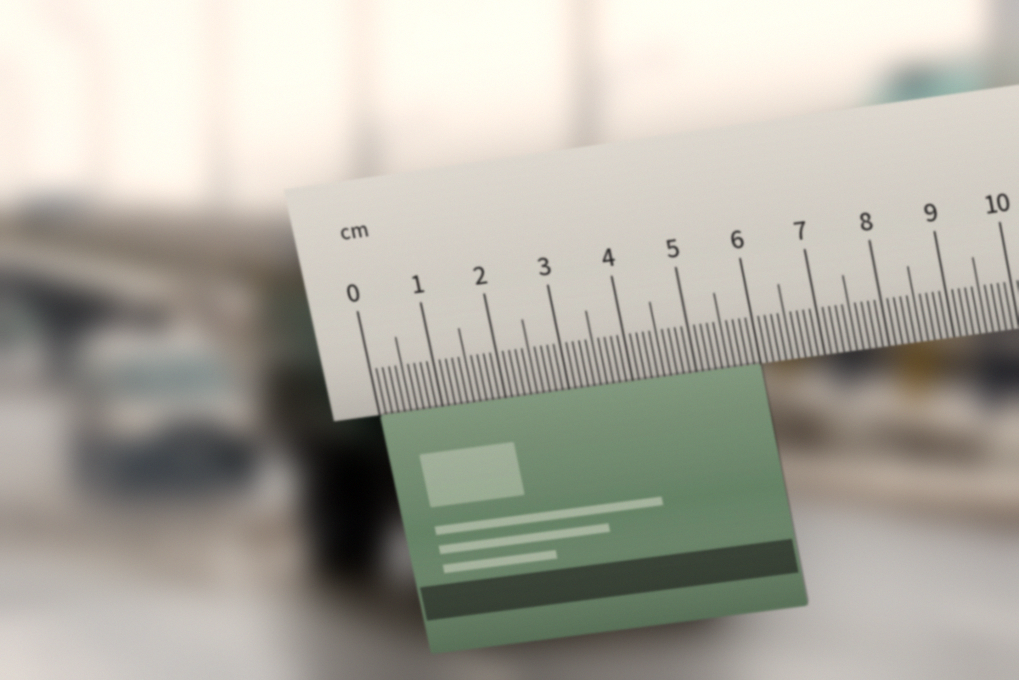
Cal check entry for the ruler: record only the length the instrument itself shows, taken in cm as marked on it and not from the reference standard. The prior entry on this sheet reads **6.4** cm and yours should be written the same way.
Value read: **6** cm
